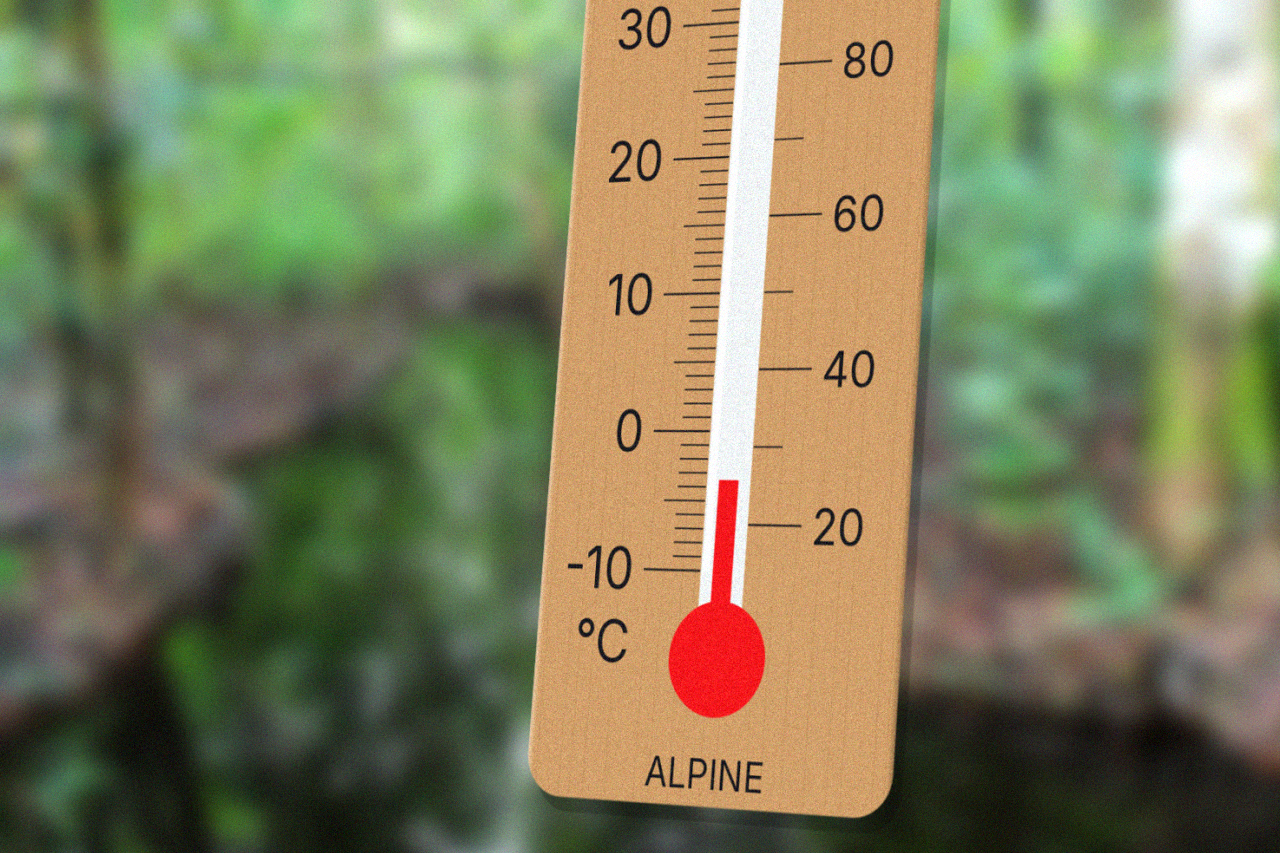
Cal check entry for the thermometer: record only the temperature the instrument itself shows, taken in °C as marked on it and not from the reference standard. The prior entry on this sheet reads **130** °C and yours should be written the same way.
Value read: **-3.5** °C
